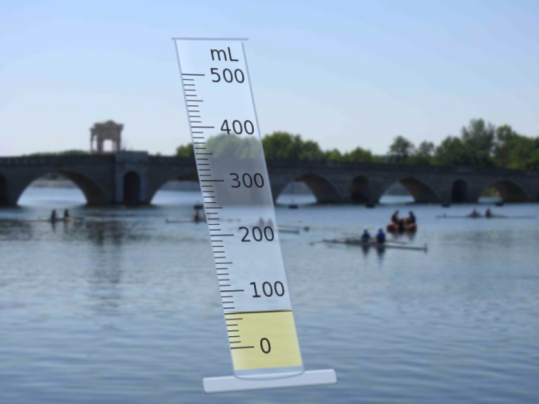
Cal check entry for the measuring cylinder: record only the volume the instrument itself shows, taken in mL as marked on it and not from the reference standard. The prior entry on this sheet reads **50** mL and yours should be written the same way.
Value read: **60** mL
